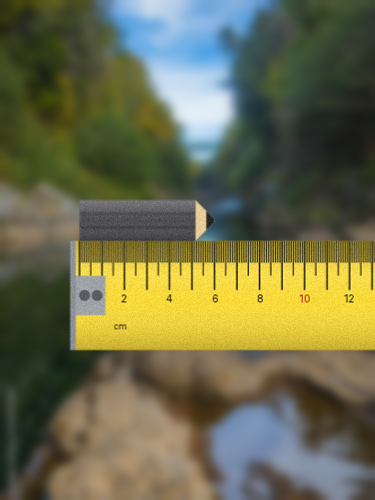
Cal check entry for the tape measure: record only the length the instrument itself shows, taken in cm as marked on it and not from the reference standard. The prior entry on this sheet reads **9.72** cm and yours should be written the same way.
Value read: **6** cm
